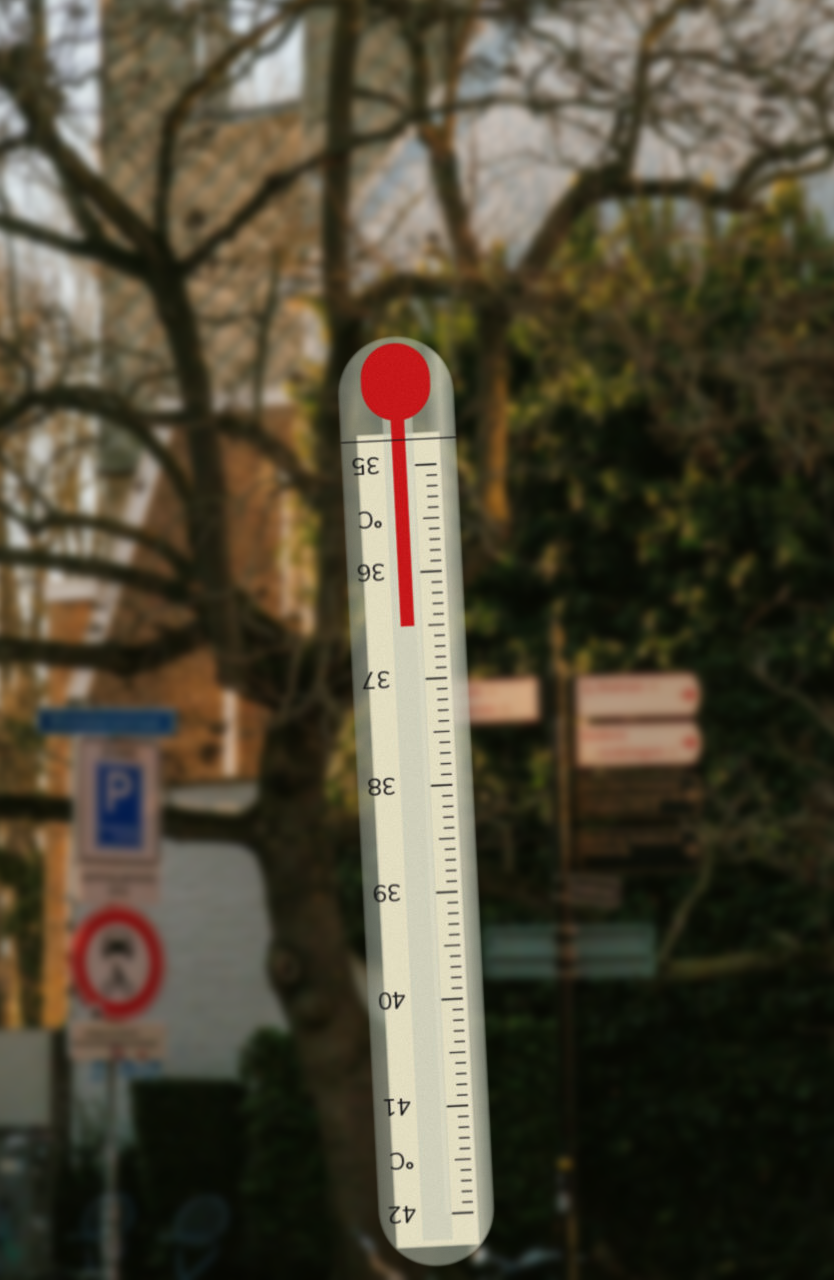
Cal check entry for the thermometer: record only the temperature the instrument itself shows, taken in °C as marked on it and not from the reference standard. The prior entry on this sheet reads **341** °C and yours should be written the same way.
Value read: **36.5** °C
